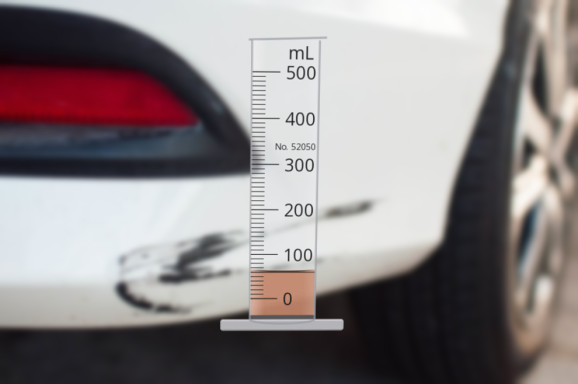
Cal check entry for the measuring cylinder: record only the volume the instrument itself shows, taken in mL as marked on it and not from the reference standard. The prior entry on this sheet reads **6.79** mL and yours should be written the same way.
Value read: **60** mL
